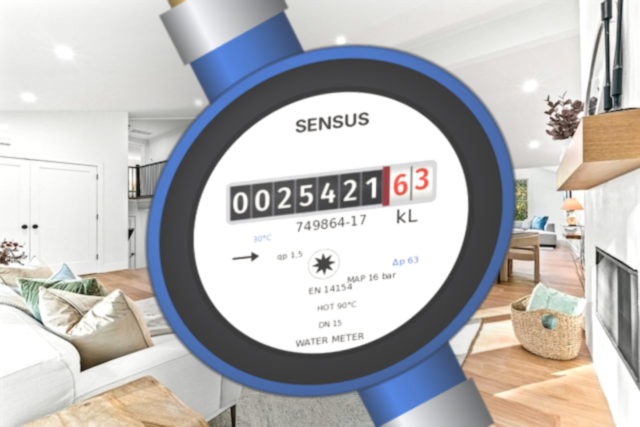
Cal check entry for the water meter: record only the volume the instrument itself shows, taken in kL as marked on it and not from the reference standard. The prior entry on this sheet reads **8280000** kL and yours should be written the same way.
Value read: **25421.63** kL
